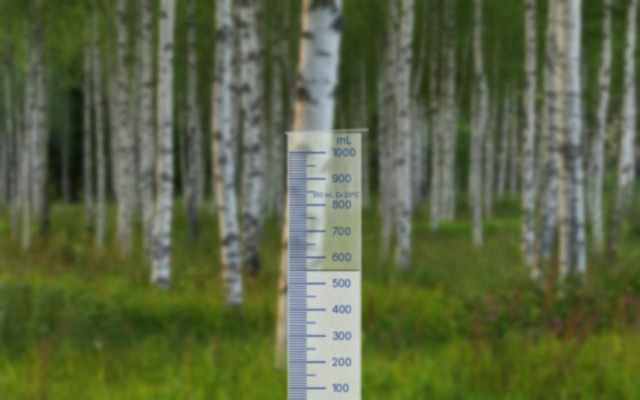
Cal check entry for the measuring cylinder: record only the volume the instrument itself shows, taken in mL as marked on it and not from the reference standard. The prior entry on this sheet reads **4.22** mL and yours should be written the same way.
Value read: **550** mL
